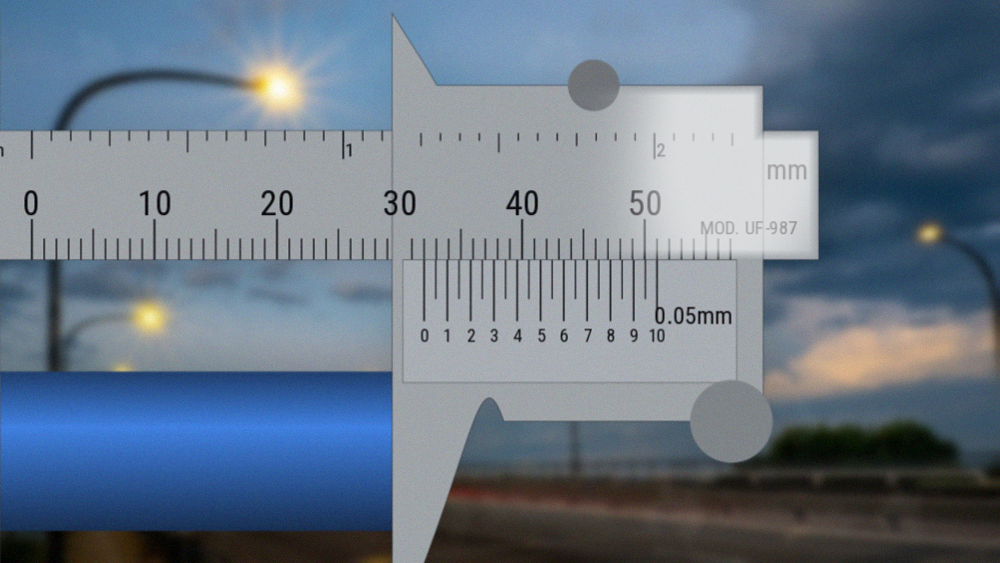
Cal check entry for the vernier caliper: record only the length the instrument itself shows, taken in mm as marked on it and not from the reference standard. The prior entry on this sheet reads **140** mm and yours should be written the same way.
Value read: **32.0** mm
